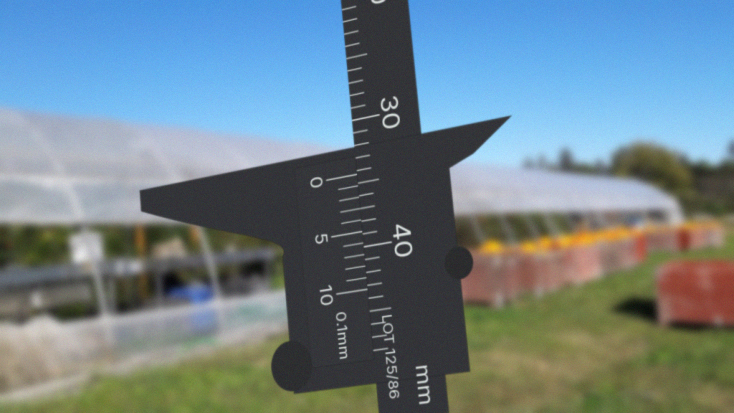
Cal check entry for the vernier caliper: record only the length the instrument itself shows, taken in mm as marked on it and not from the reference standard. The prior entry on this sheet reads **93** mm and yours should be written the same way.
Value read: **34.3** mm
